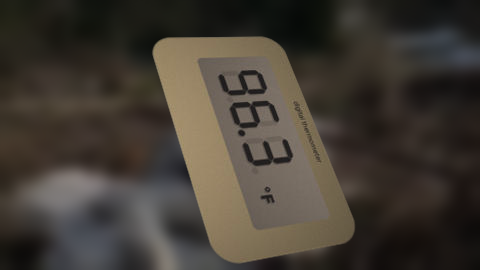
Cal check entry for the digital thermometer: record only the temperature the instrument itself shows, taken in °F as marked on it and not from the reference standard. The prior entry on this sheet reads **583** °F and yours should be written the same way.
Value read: **96.3** °F
